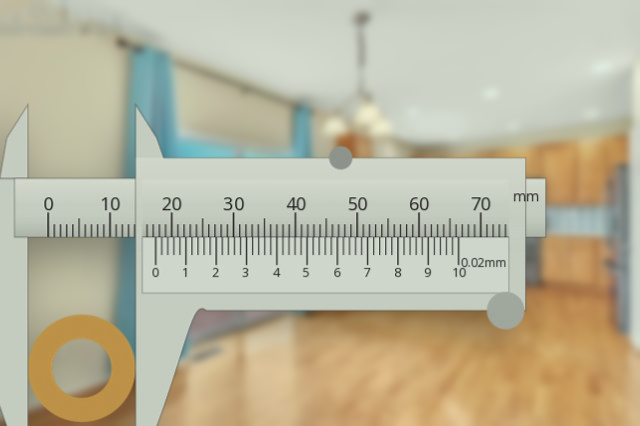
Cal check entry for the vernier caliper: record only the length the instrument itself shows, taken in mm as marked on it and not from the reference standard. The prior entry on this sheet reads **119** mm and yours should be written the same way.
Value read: **17.4** mm
